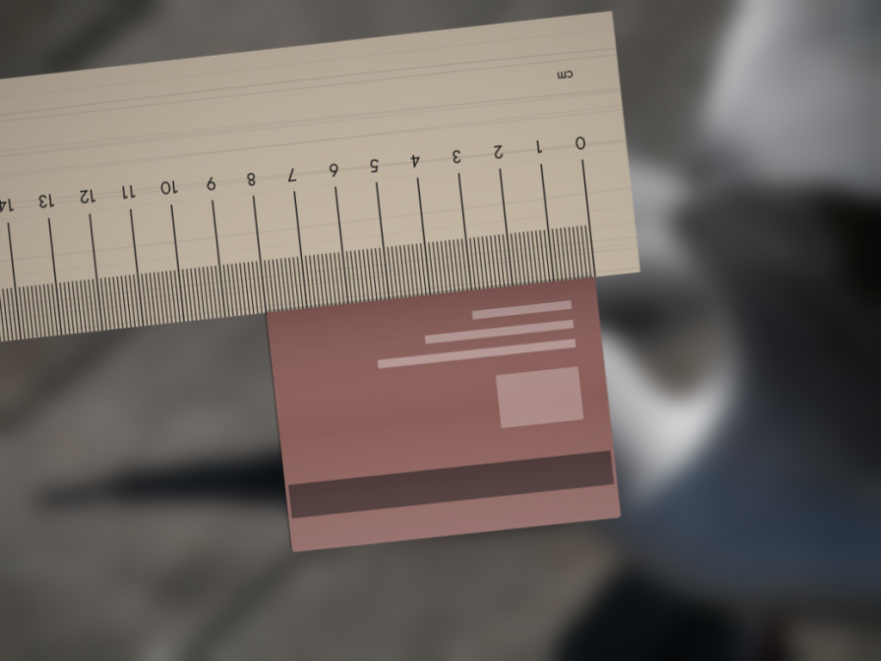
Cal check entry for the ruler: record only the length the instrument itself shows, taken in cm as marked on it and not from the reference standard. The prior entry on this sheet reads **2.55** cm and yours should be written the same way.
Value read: **8** cm
